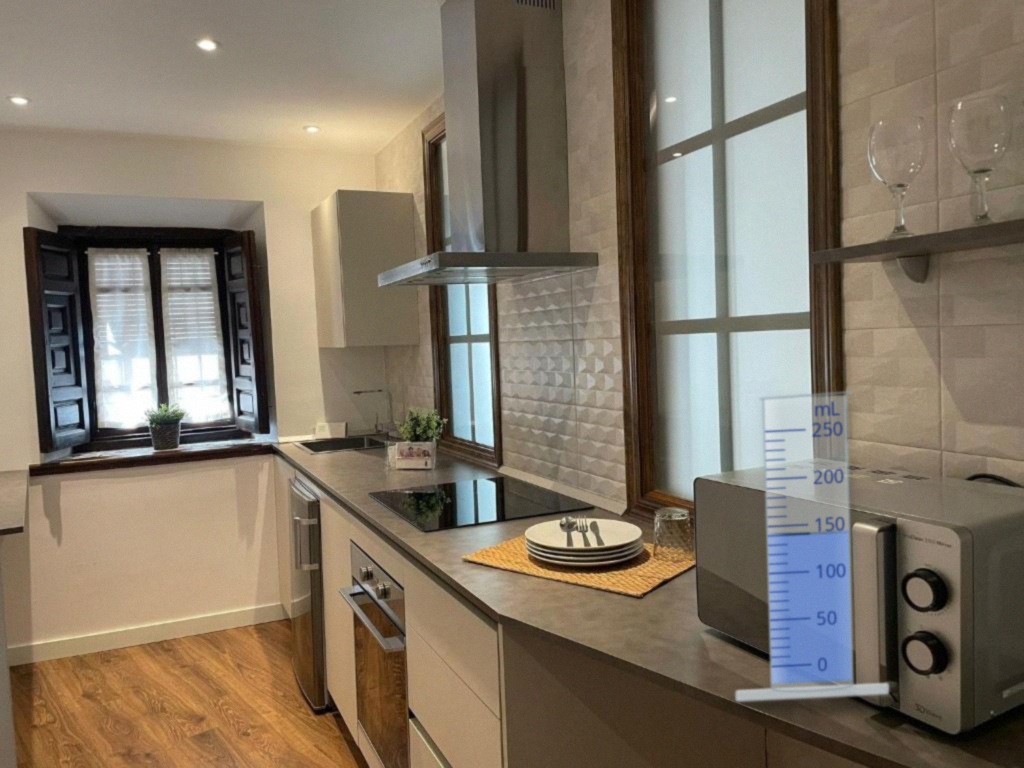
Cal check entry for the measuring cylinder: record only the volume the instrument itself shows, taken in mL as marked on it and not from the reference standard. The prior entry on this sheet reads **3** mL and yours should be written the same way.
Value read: **140** mL
